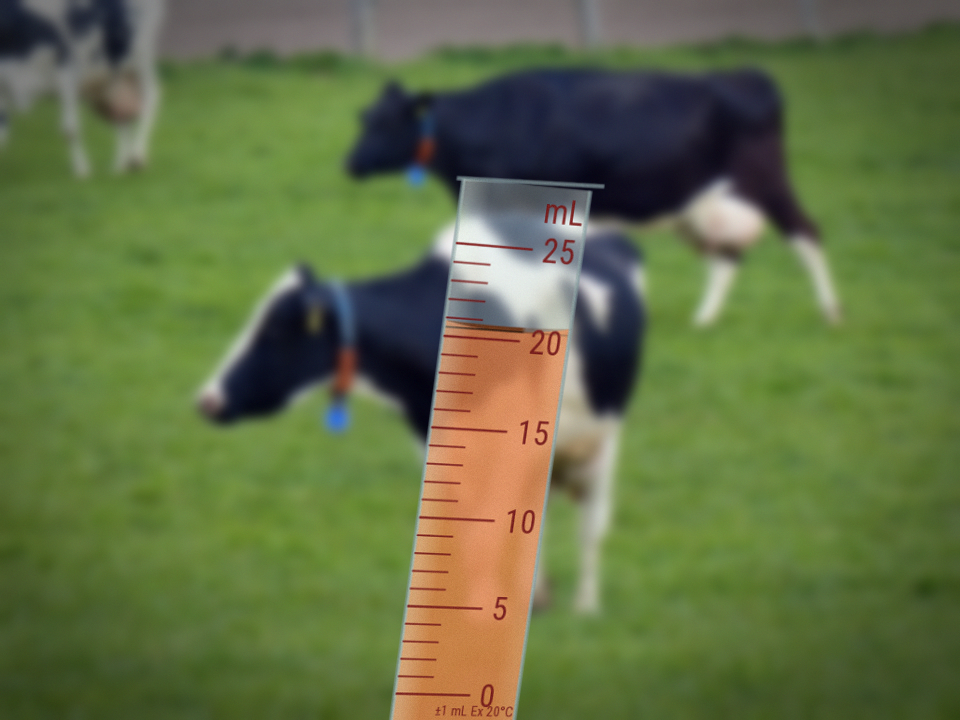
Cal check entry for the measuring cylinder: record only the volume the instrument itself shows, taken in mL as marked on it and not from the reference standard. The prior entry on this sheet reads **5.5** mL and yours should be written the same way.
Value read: **20.5** mL
